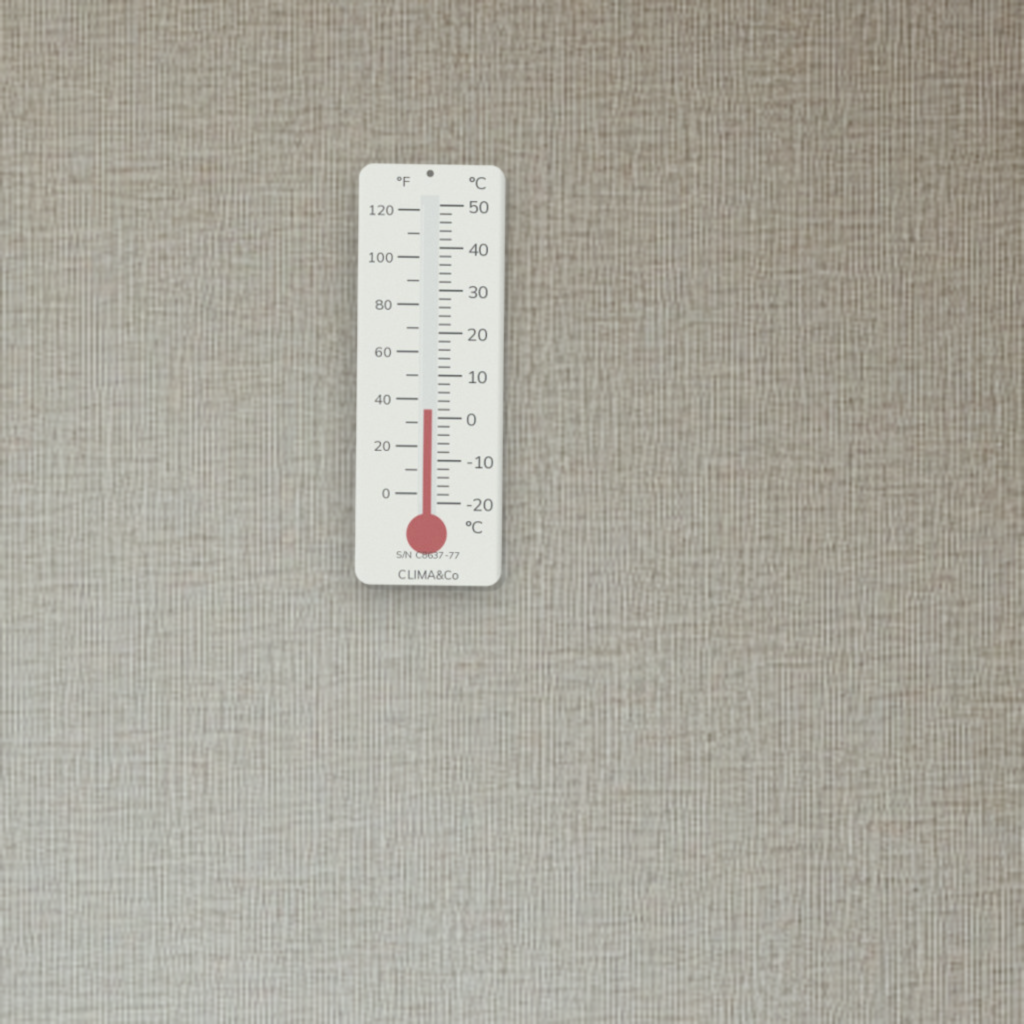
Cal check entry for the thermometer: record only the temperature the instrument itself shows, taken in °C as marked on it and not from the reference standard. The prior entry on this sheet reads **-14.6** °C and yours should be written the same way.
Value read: **2** °C
